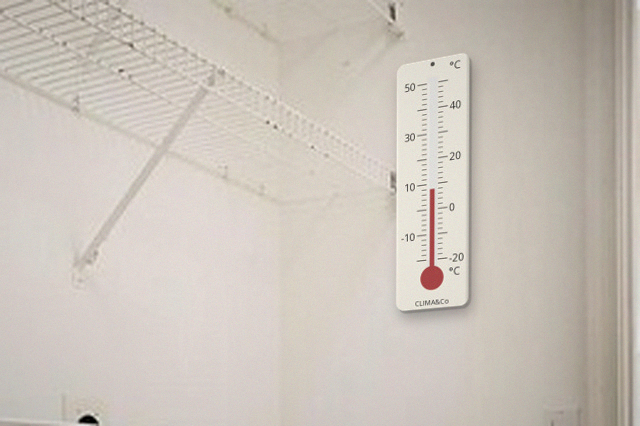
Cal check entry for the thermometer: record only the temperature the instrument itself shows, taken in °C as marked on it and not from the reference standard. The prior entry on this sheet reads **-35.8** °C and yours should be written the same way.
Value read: **8** °C
